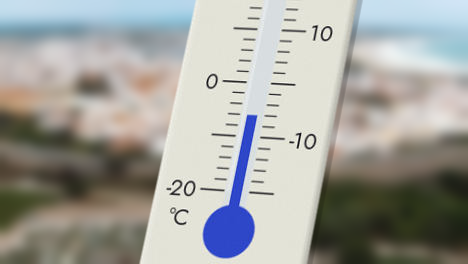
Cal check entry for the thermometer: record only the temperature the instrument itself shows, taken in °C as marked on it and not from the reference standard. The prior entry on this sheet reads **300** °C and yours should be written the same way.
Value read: **-6** °C
